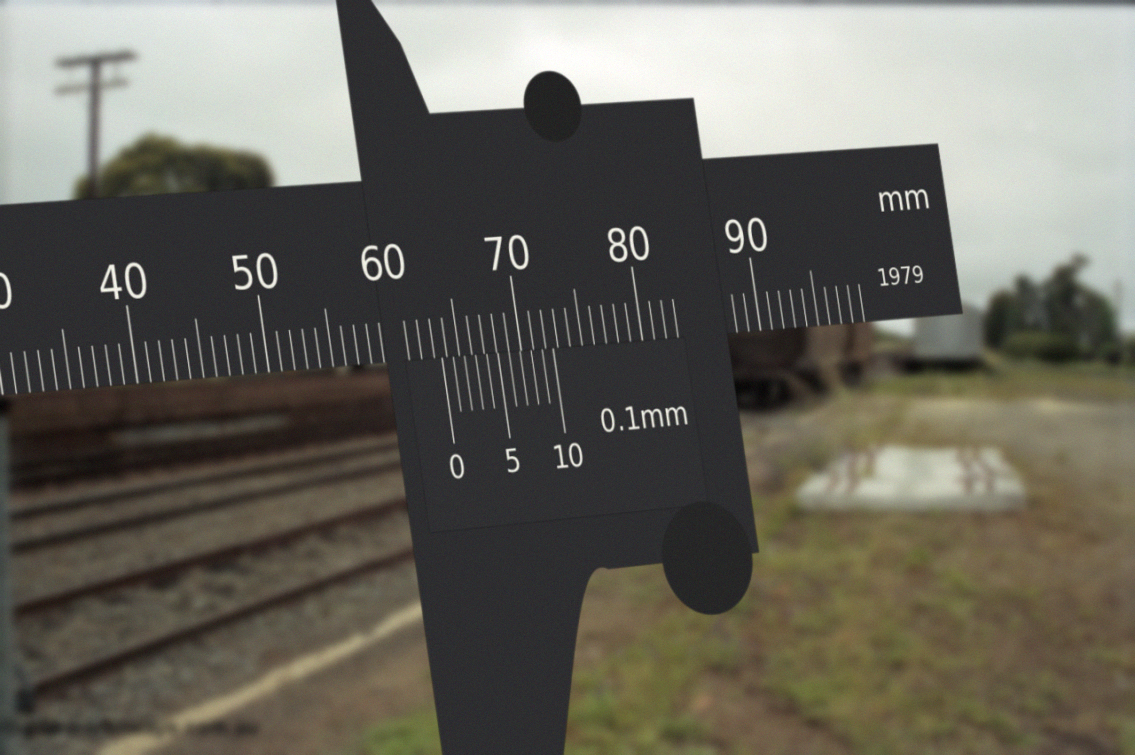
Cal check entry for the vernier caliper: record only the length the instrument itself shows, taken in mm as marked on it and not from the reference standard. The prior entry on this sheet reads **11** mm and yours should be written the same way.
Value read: **63.6** mm
